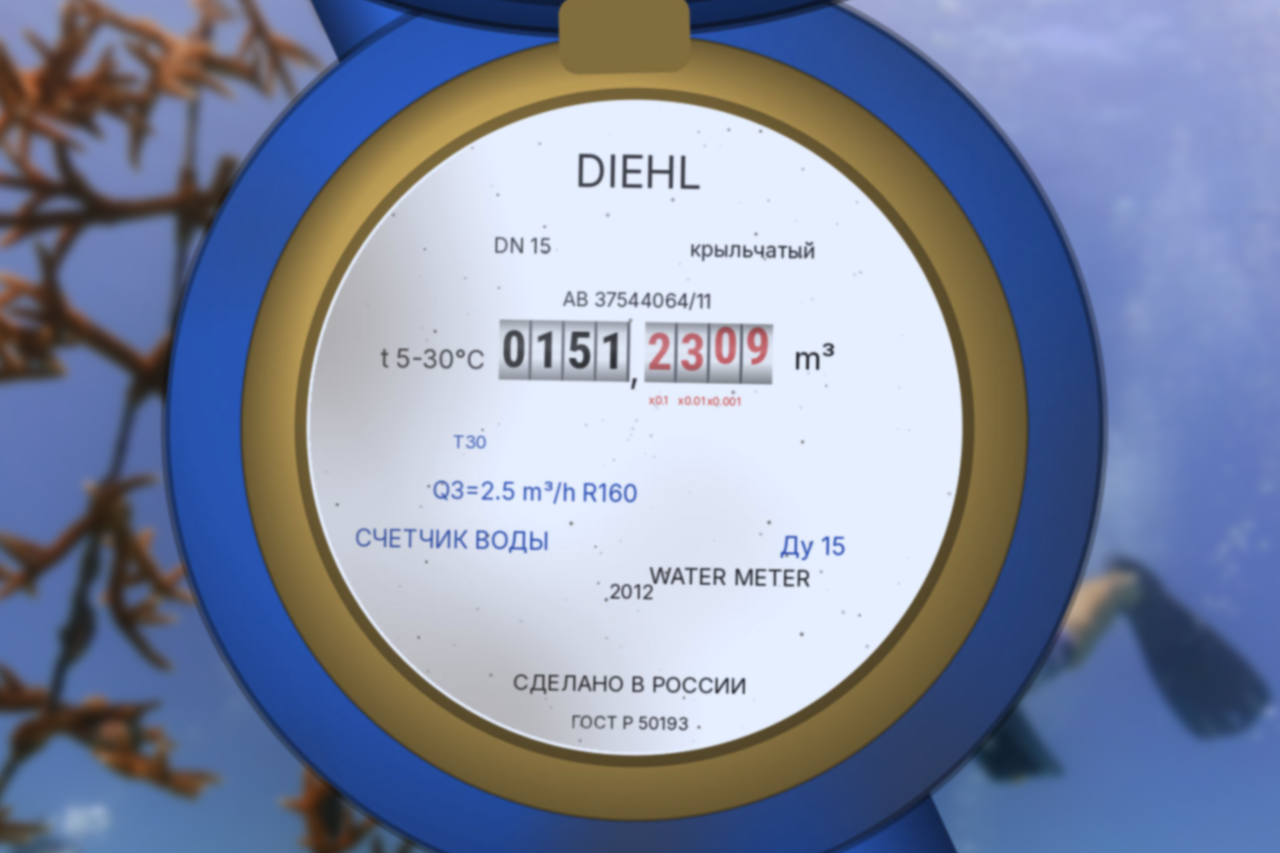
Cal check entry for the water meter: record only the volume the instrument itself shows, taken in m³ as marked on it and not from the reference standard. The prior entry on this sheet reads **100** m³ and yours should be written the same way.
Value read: **151.2309** m³
